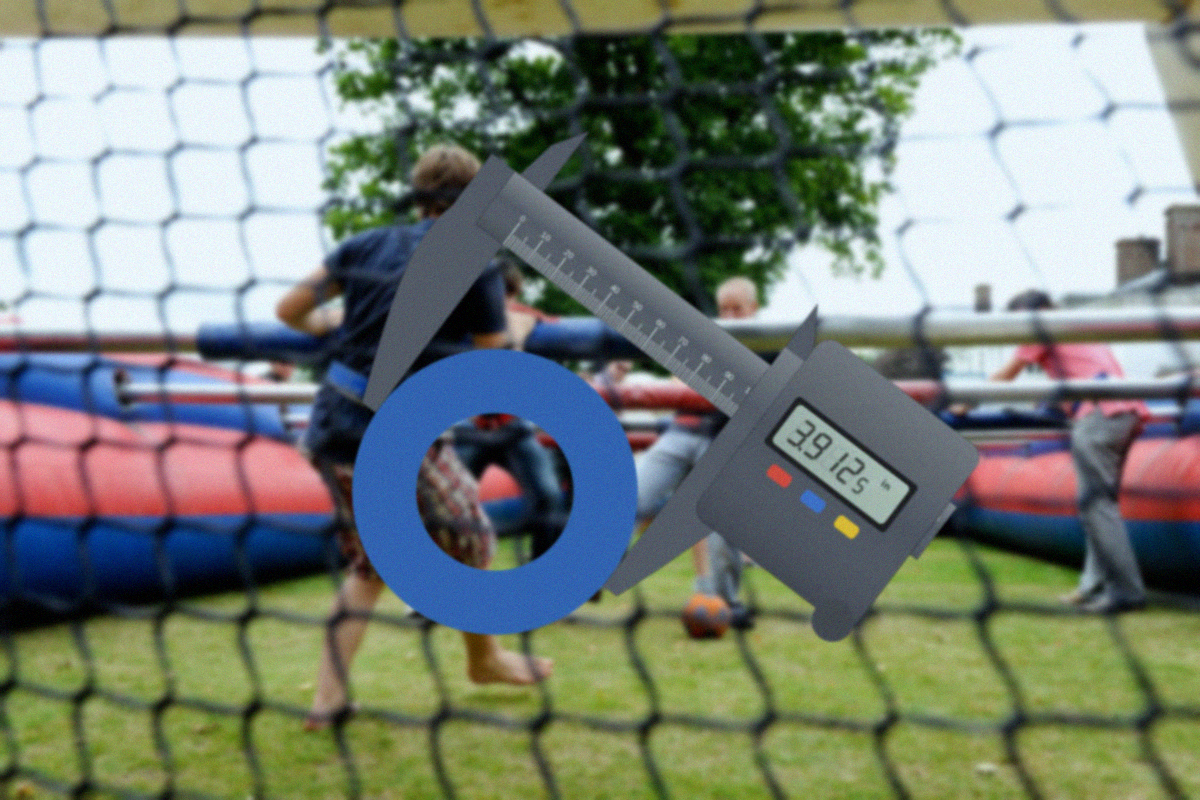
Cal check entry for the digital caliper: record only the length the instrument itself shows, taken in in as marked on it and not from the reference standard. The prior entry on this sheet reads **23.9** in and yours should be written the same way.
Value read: **3.9125** in
